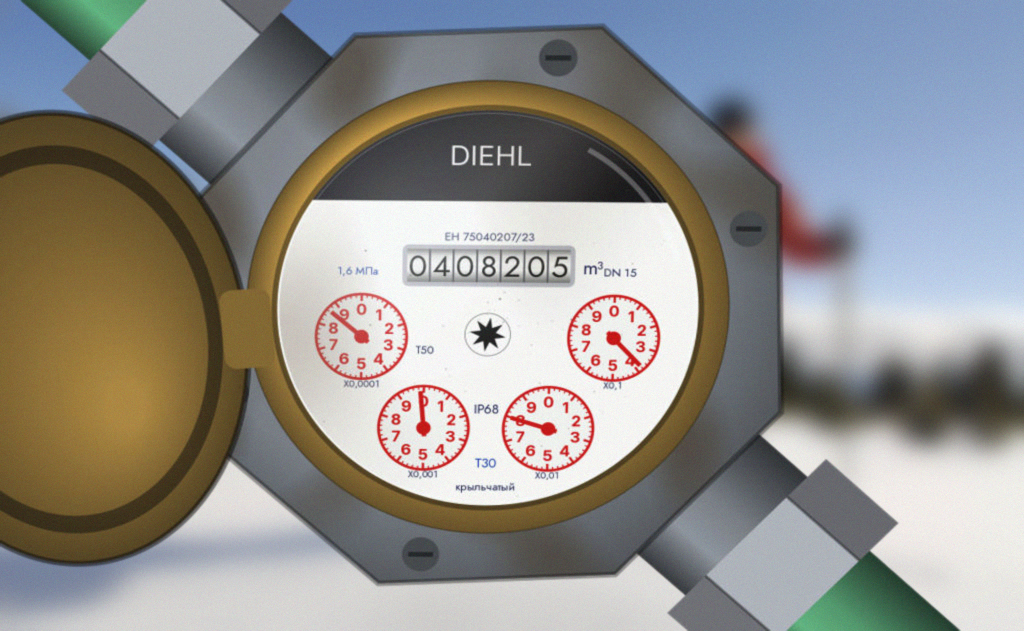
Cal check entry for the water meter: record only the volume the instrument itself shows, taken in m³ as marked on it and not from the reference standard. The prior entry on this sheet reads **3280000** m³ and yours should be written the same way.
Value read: **408205.3798** m³
